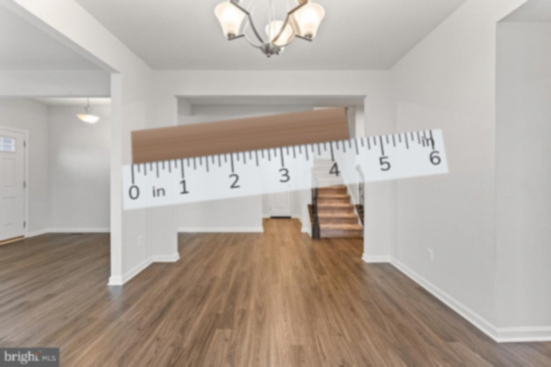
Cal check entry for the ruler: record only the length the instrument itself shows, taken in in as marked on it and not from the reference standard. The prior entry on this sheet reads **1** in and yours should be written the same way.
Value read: **4.375** in
